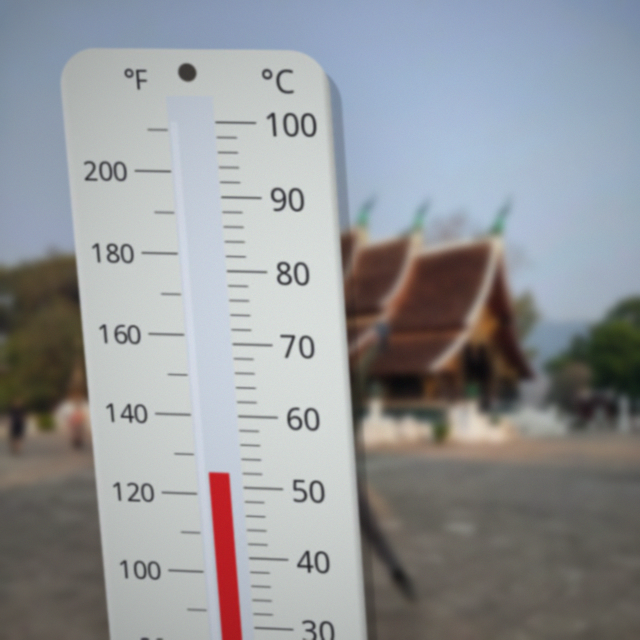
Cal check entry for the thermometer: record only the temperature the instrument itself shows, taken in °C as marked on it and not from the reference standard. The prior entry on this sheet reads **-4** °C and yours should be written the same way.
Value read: **52** °C
